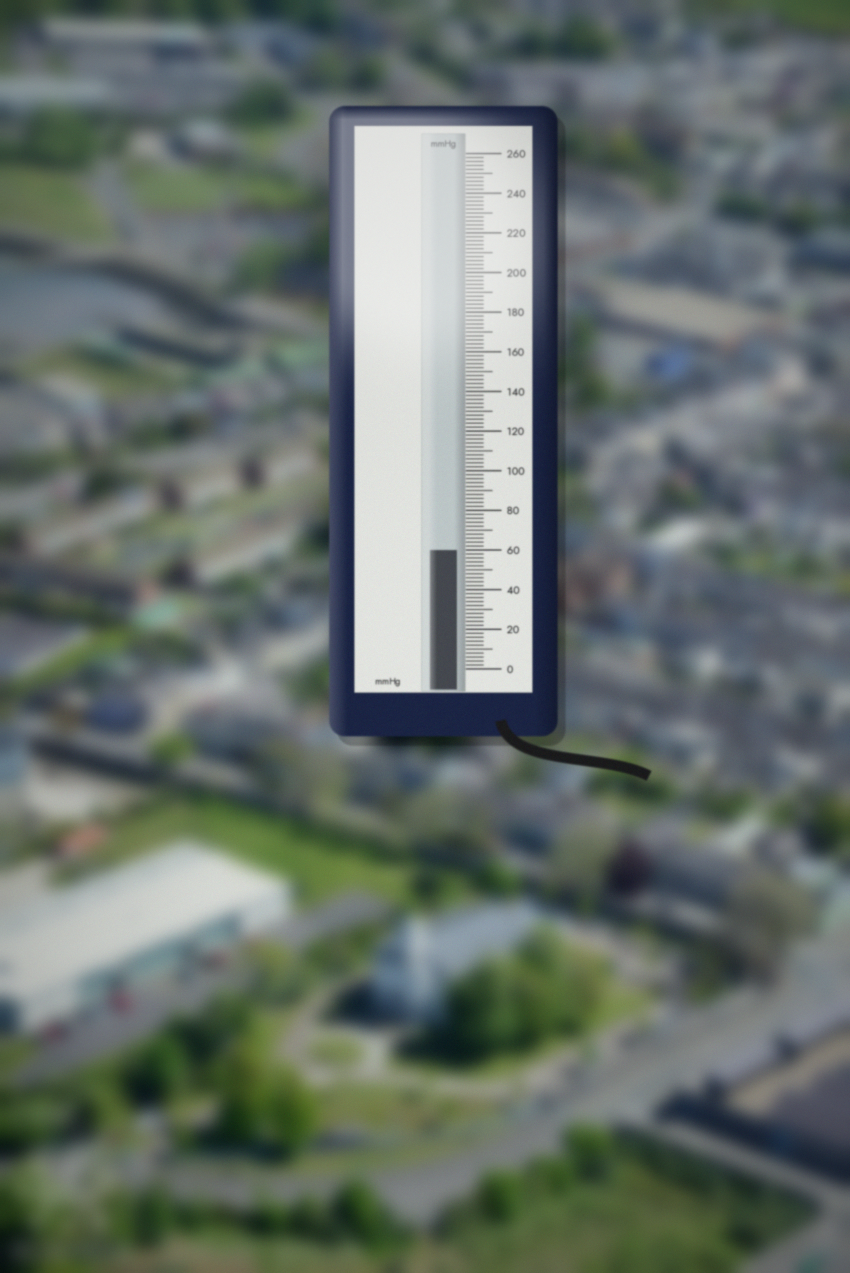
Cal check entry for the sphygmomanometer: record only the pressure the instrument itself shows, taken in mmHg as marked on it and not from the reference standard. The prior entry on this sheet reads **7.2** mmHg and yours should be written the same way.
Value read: **60** mmHg
